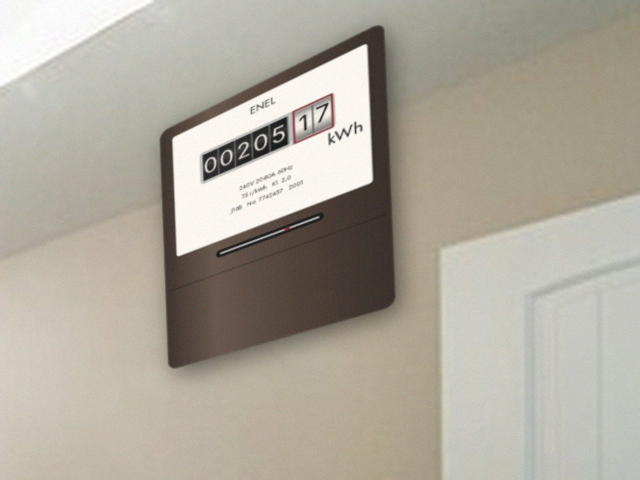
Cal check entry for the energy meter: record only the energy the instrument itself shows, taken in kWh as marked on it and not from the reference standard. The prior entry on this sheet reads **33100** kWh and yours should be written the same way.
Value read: **205.17** kWh
